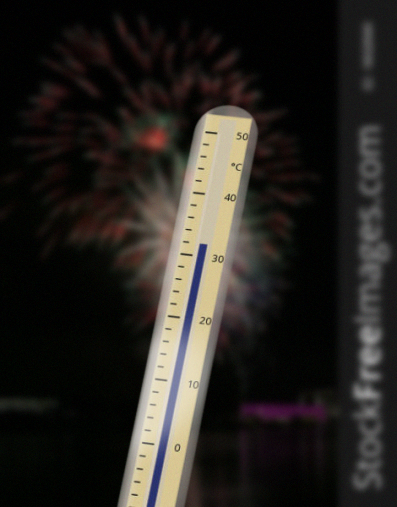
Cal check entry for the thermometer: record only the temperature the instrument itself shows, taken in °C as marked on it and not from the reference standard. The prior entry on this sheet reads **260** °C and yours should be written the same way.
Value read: **32** °C
